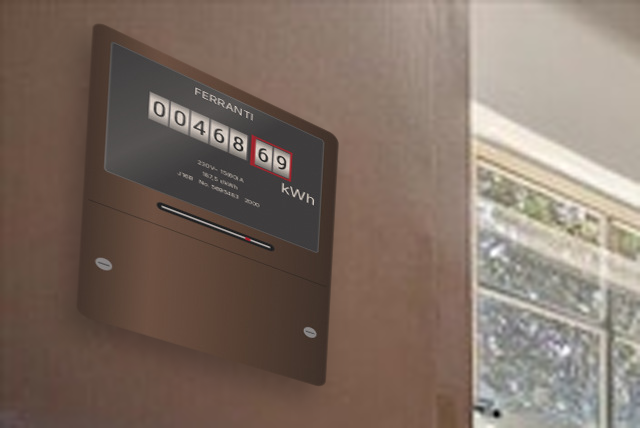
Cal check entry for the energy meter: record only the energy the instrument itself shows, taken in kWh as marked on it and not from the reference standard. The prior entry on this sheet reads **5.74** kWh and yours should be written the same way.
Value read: **468.69** kWh
